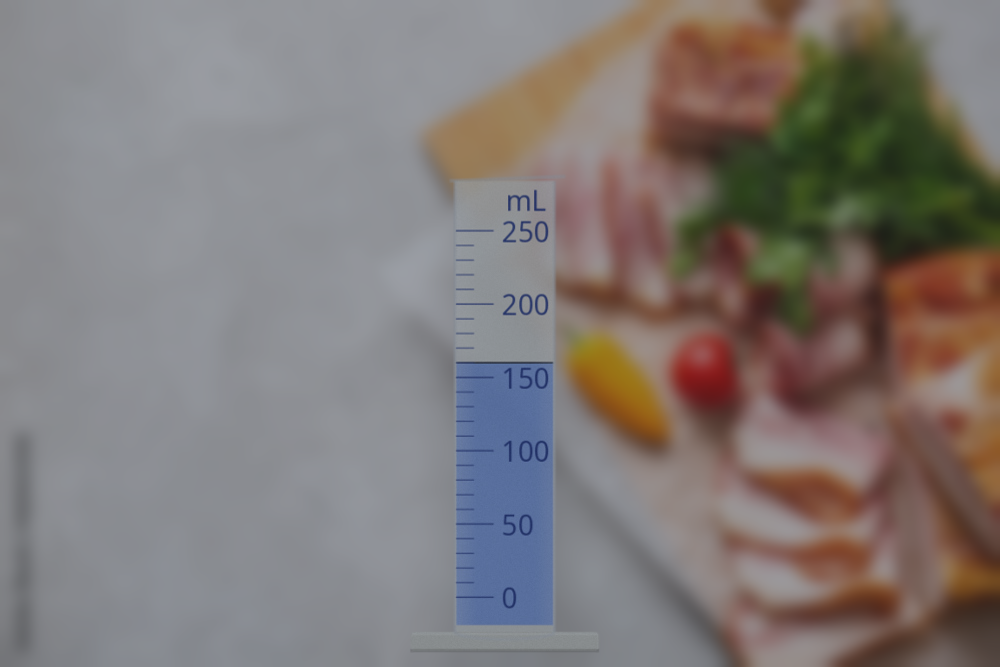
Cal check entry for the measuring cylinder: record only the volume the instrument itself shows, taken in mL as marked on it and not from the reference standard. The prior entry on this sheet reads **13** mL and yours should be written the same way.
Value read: **160** mL
